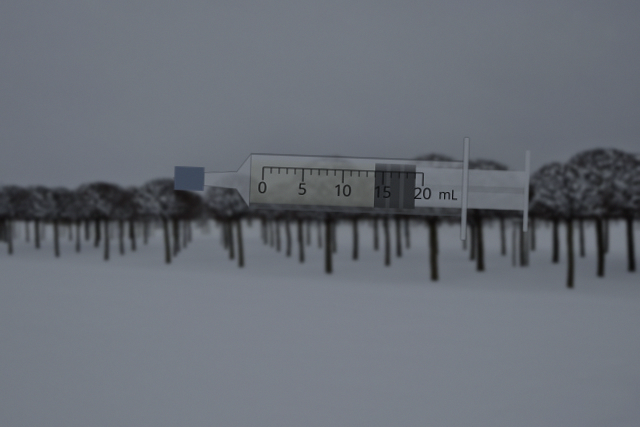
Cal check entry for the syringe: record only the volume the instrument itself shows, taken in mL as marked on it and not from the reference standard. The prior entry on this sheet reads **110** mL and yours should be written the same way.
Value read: **14** mL
